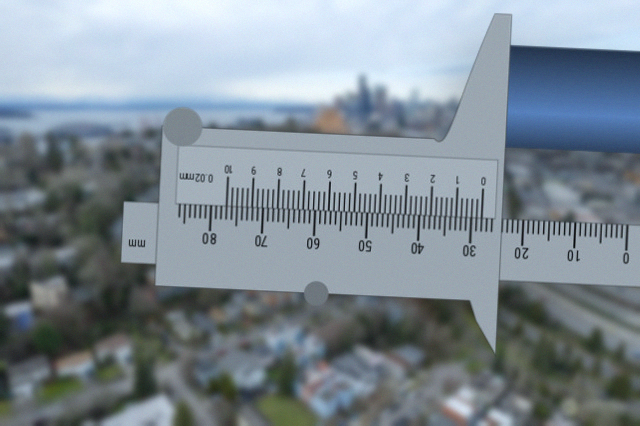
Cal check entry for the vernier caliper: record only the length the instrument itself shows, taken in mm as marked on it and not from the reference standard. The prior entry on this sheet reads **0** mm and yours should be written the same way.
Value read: **28.0** mm
